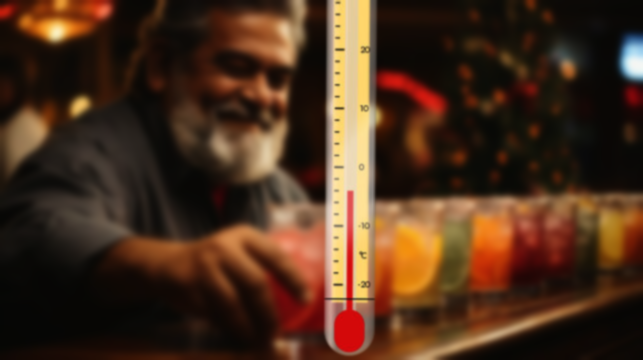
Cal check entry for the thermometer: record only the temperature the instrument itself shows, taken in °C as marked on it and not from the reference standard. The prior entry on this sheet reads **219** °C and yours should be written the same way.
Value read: **-4** °C
